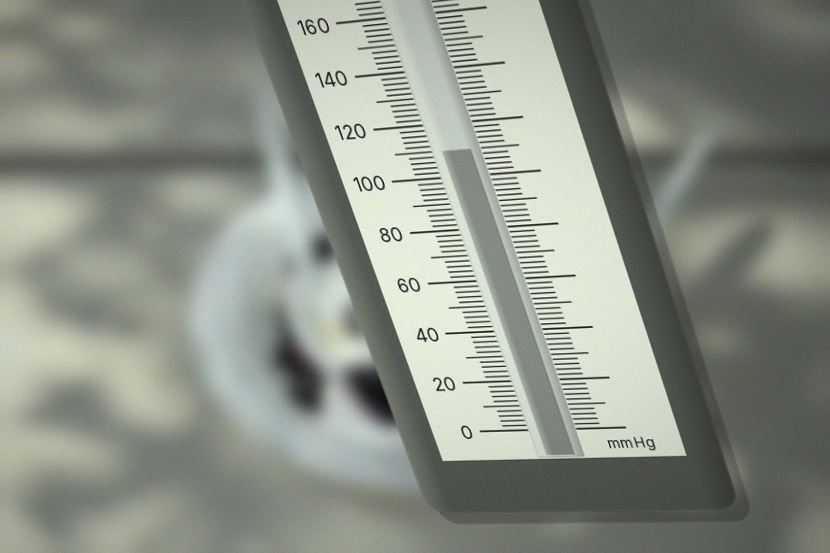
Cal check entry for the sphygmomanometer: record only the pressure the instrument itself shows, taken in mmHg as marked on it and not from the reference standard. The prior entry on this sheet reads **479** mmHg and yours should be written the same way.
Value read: **110** mmHg
